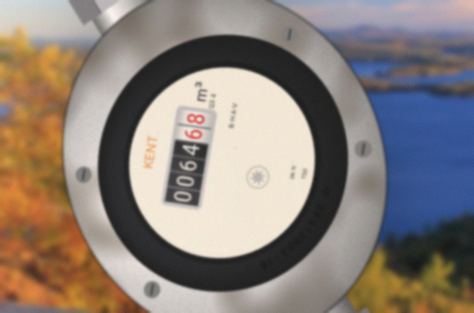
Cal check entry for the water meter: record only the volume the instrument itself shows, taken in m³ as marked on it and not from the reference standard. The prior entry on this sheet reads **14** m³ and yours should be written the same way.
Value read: **64.68** m³
